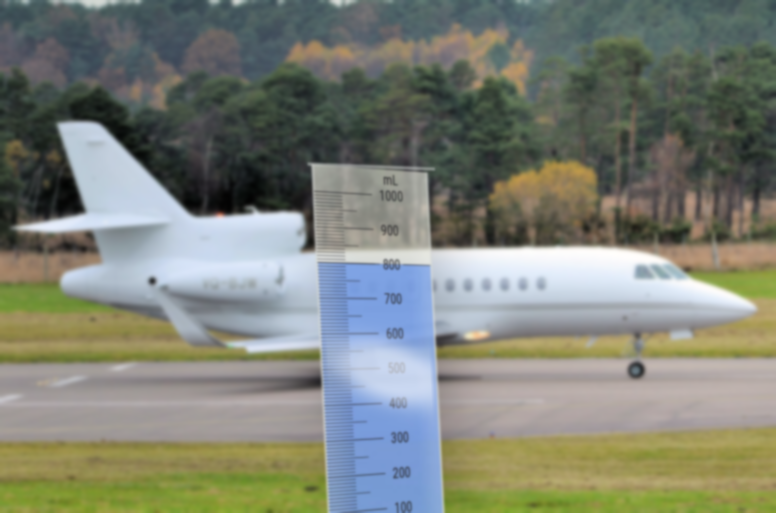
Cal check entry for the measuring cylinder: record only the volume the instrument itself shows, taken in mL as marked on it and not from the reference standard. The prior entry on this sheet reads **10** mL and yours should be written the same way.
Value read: **800** mL
